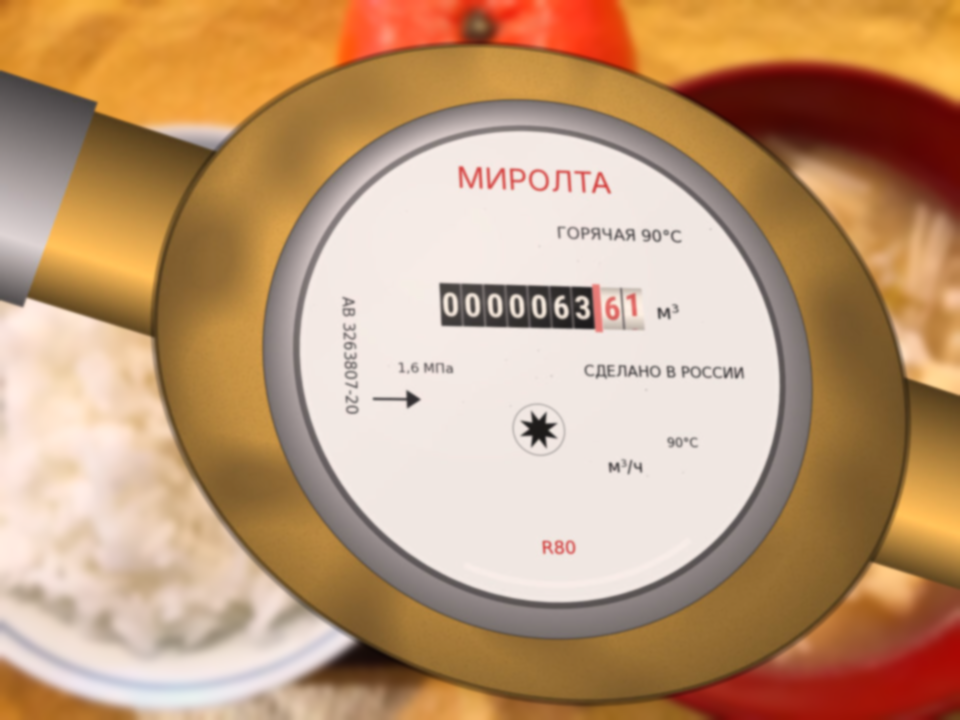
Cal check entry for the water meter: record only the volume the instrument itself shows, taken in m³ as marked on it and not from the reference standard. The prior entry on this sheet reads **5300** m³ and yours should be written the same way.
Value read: **63.61** m³
